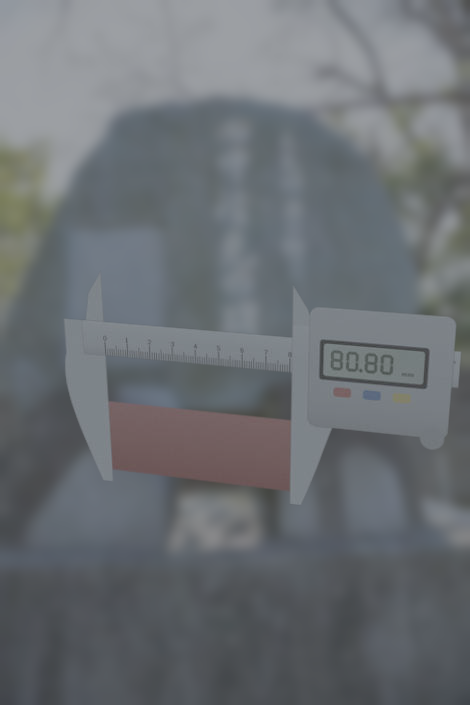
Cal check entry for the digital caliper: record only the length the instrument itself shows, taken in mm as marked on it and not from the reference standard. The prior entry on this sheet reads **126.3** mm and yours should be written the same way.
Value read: **80.80** mm
